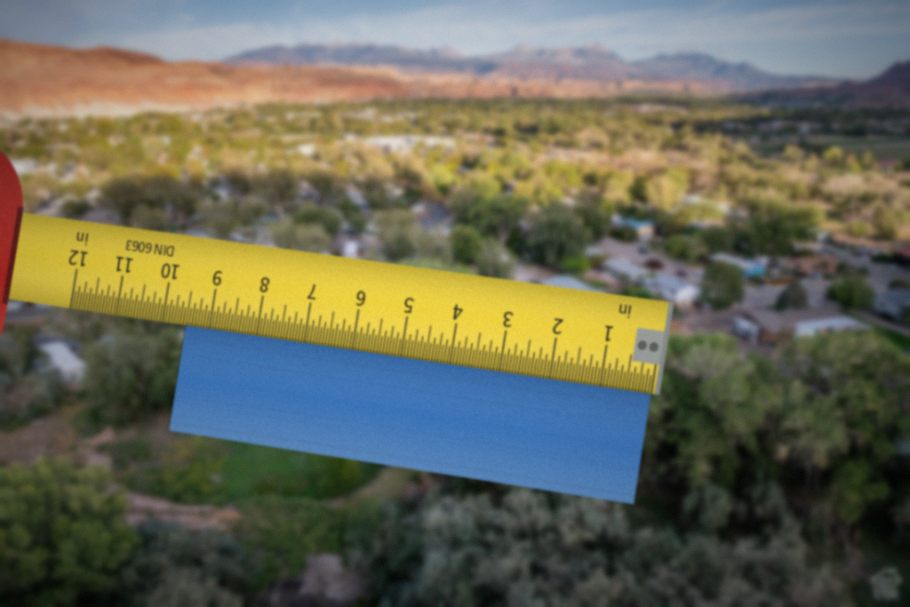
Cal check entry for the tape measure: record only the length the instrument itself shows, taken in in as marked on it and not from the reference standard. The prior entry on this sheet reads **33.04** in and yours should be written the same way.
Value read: **9.5** in
